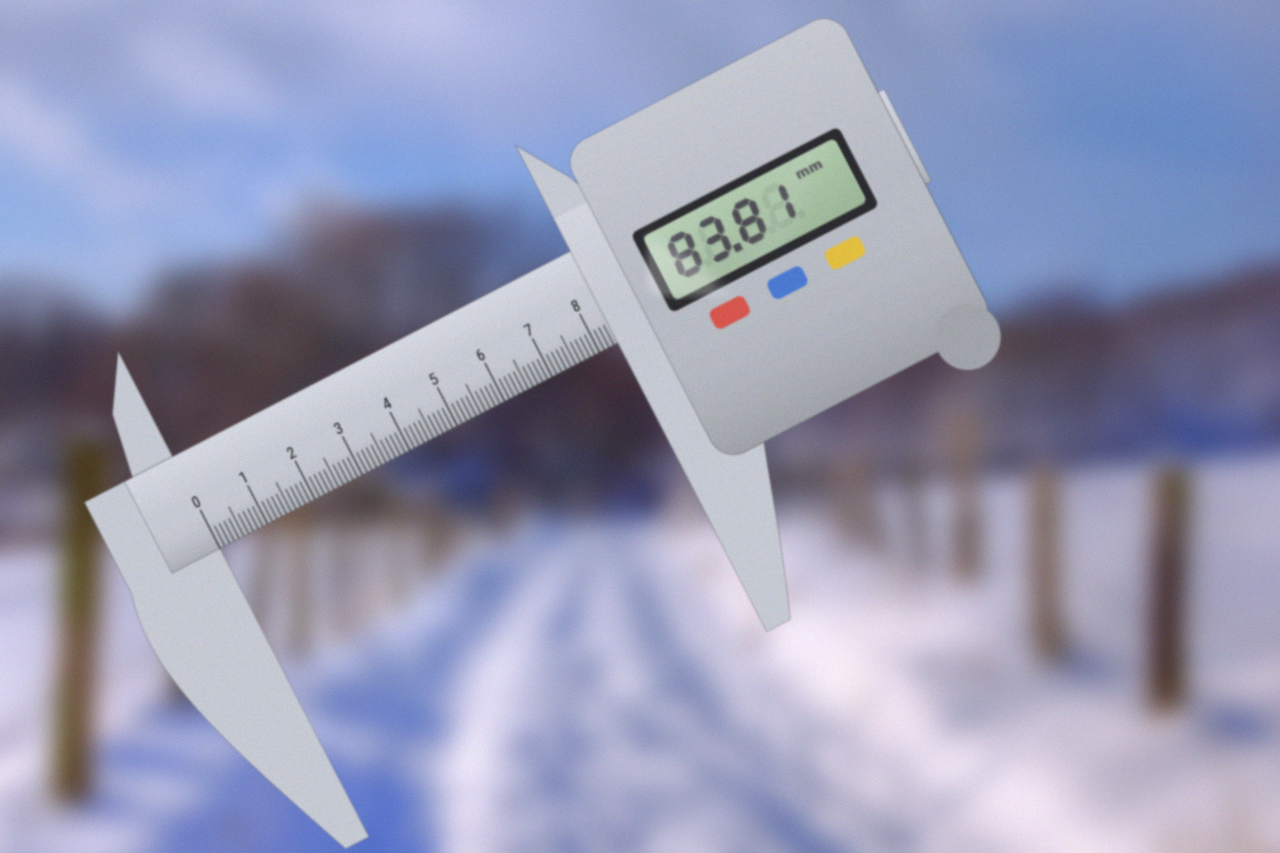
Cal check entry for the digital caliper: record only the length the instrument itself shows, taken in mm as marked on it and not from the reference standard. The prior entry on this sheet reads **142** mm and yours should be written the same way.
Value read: **83.81** mm
